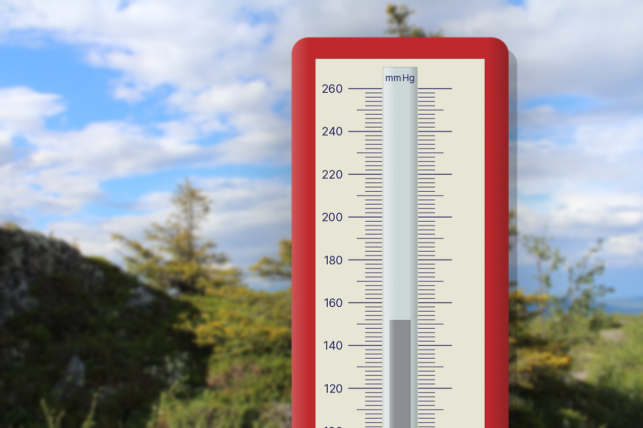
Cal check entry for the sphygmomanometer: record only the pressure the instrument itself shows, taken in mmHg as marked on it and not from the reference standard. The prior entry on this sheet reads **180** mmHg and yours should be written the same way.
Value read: **152** mmHg
